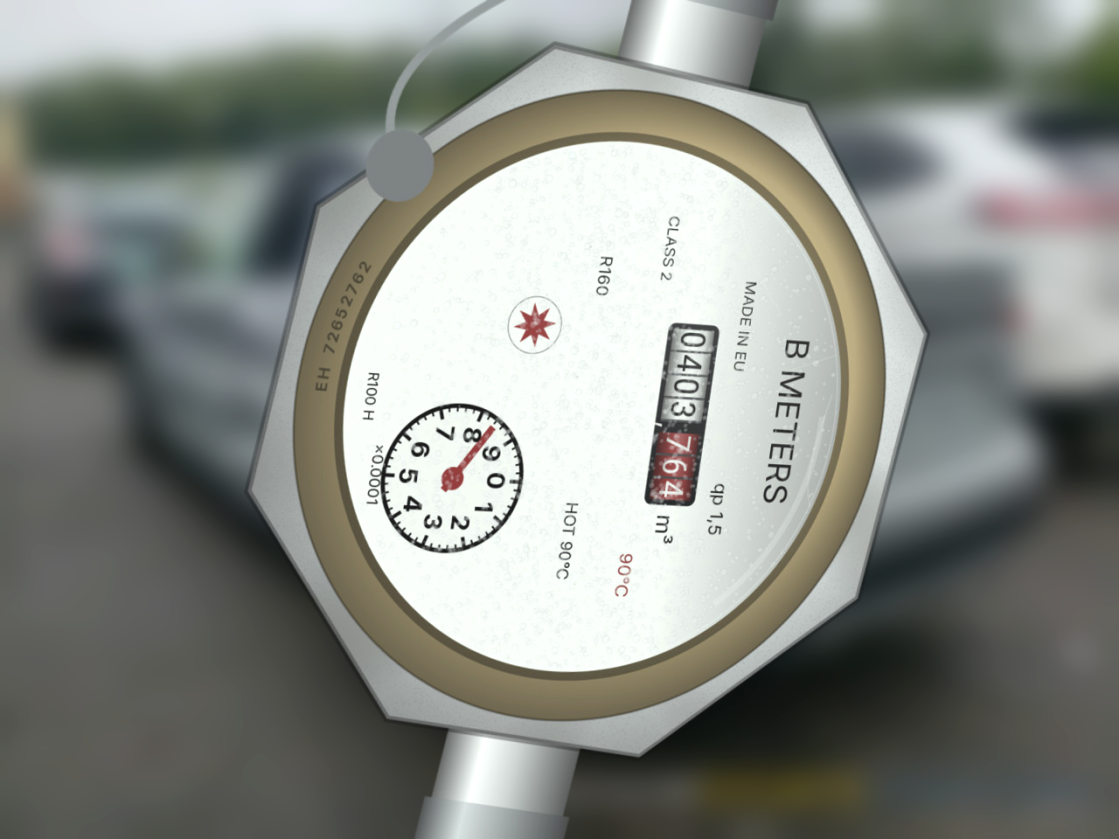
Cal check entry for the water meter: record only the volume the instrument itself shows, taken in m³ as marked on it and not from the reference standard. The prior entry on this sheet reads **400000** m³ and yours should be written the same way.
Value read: **403.7648** m³
